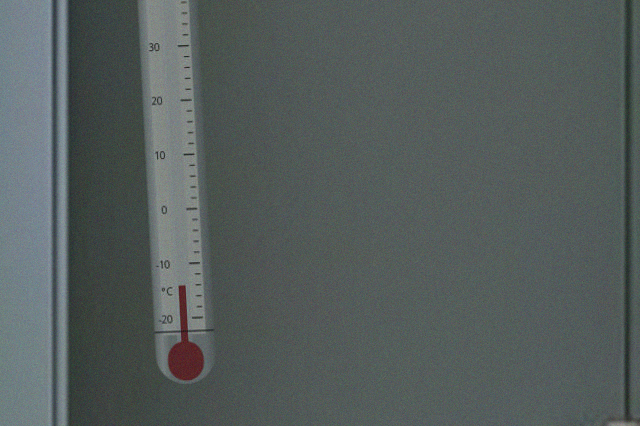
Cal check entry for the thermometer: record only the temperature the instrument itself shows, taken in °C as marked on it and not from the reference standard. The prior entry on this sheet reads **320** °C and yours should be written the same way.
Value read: **-14** °C
